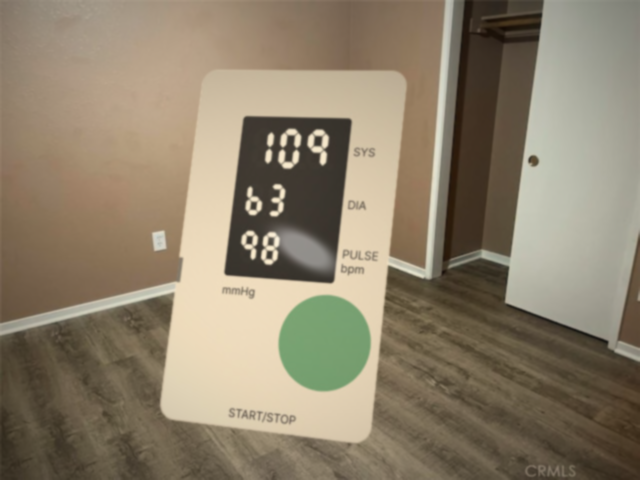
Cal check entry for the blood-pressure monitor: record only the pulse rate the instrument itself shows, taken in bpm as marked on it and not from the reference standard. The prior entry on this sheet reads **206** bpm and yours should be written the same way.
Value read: **98** bpm
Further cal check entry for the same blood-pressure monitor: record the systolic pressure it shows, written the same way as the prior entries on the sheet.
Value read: **109** mmHg
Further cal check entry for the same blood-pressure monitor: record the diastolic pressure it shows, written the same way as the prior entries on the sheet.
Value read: **63** mmHg
